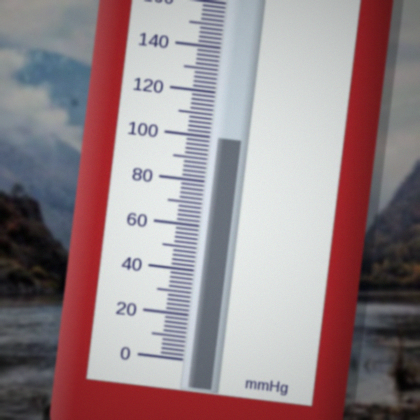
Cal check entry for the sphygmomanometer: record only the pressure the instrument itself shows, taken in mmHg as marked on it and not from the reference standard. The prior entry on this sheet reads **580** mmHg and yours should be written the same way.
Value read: **100** mmHg
